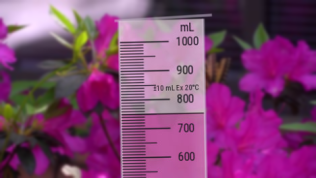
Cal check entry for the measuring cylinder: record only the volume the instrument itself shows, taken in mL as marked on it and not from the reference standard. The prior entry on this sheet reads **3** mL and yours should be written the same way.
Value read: **750** mL
